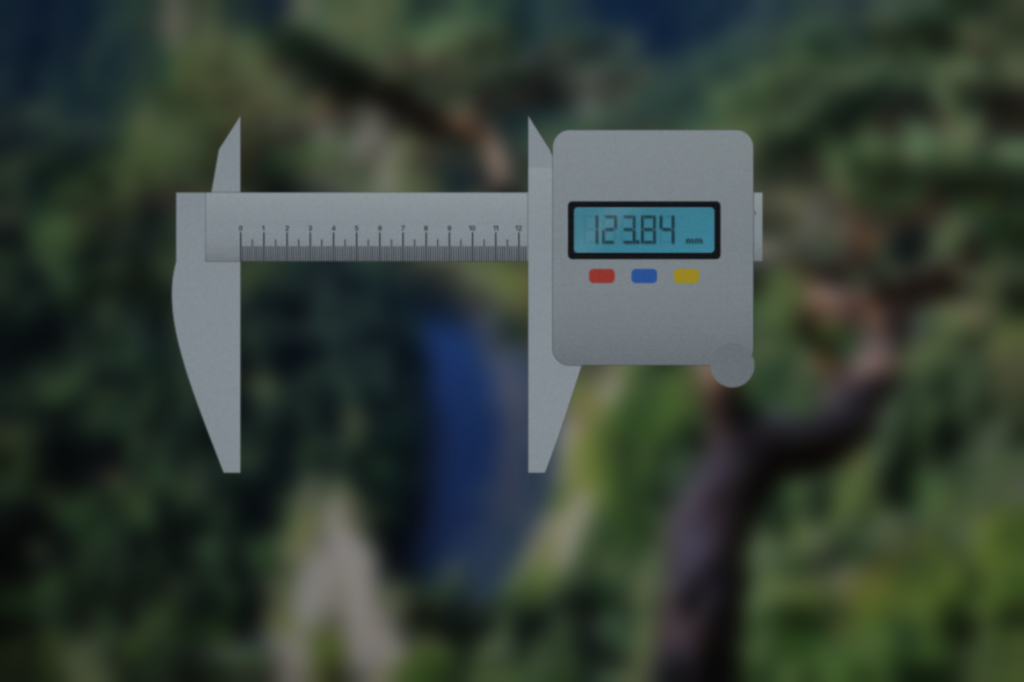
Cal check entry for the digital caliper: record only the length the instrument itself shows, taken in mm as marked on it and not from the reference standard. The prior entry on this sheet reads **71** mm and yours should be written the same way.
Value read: **123.84** mm
